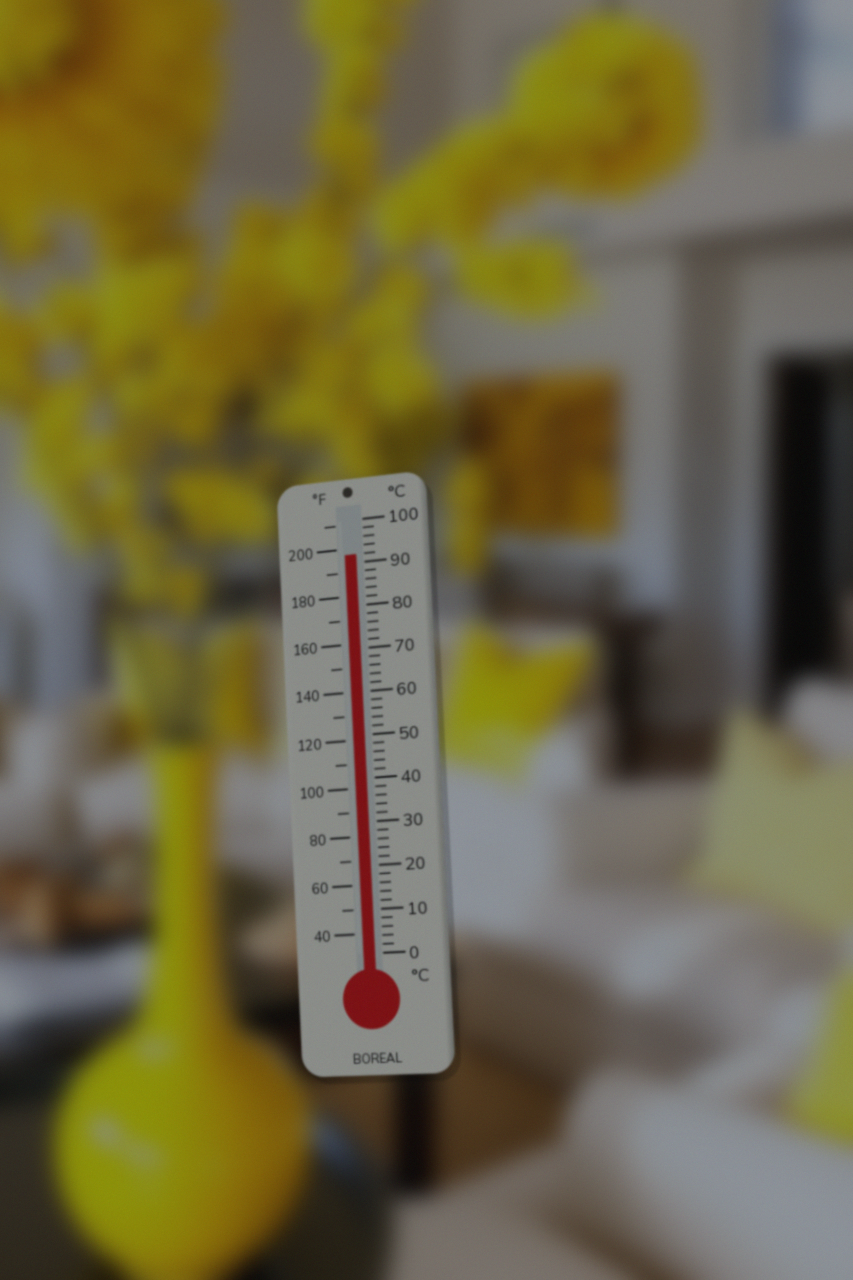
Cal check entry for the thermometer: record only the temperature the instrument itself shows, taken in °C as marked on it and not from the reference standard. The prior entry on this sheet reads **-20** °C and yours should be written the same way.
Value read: **92** °C
